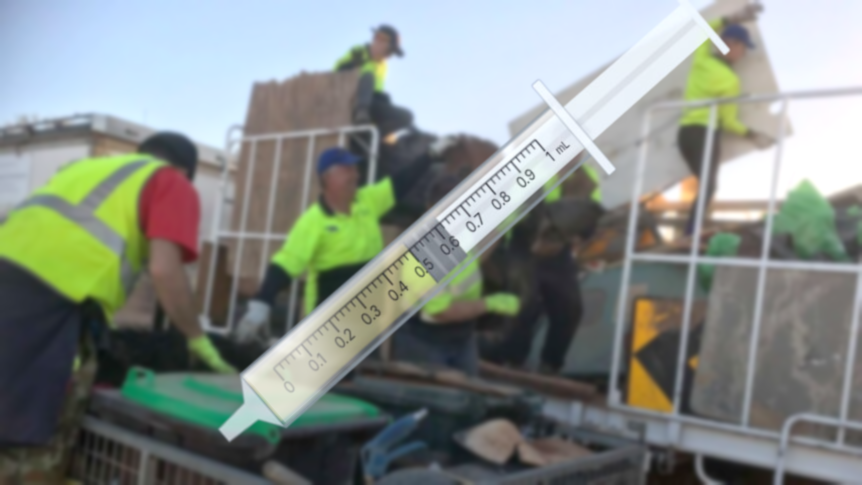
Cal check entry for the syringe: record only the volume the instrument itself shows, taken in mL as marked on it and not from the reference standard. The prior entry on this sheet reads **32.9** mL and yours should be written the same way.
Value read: **0.5** mL
